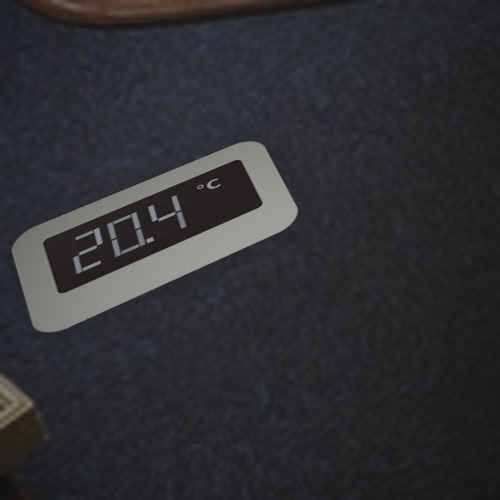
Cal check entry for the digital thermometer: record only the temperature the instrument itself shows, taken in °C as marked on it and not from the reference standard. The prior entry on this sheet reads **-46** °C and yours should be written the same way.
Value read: **20.4** °C
